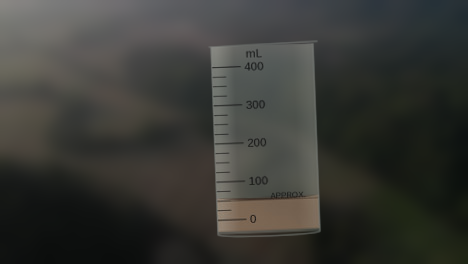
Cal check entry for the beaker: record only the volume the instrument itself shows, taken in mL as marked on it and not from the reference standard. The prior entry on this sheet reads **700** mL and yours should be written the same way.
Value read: **50** mL
